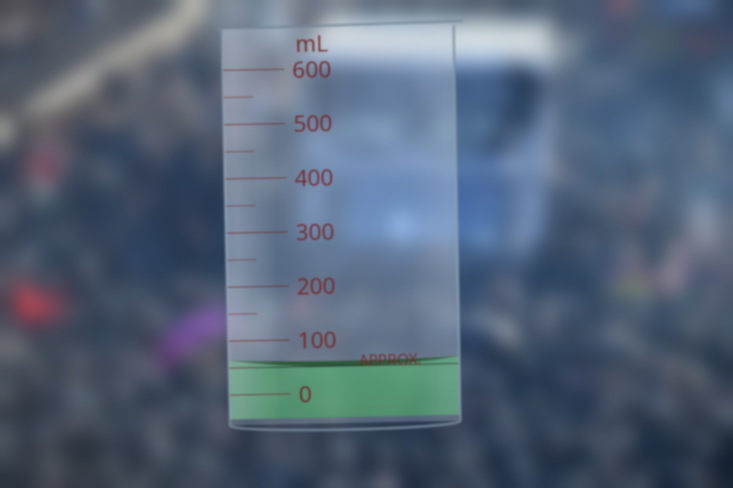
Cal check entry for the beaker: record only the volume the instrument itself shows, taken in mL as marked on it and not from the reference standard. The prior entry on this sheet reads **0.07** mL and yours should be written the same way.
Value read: **50** mL
